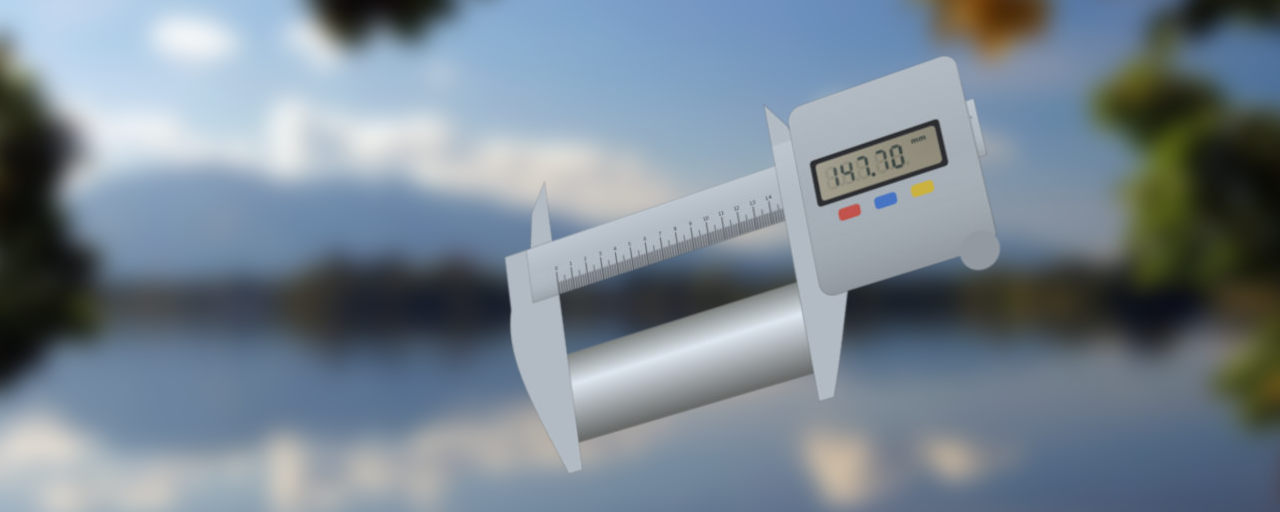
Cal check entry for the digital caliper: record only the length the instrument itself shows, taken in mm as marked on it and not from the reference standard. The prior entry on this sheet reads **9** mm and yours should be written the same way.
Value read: **147.70** mm
